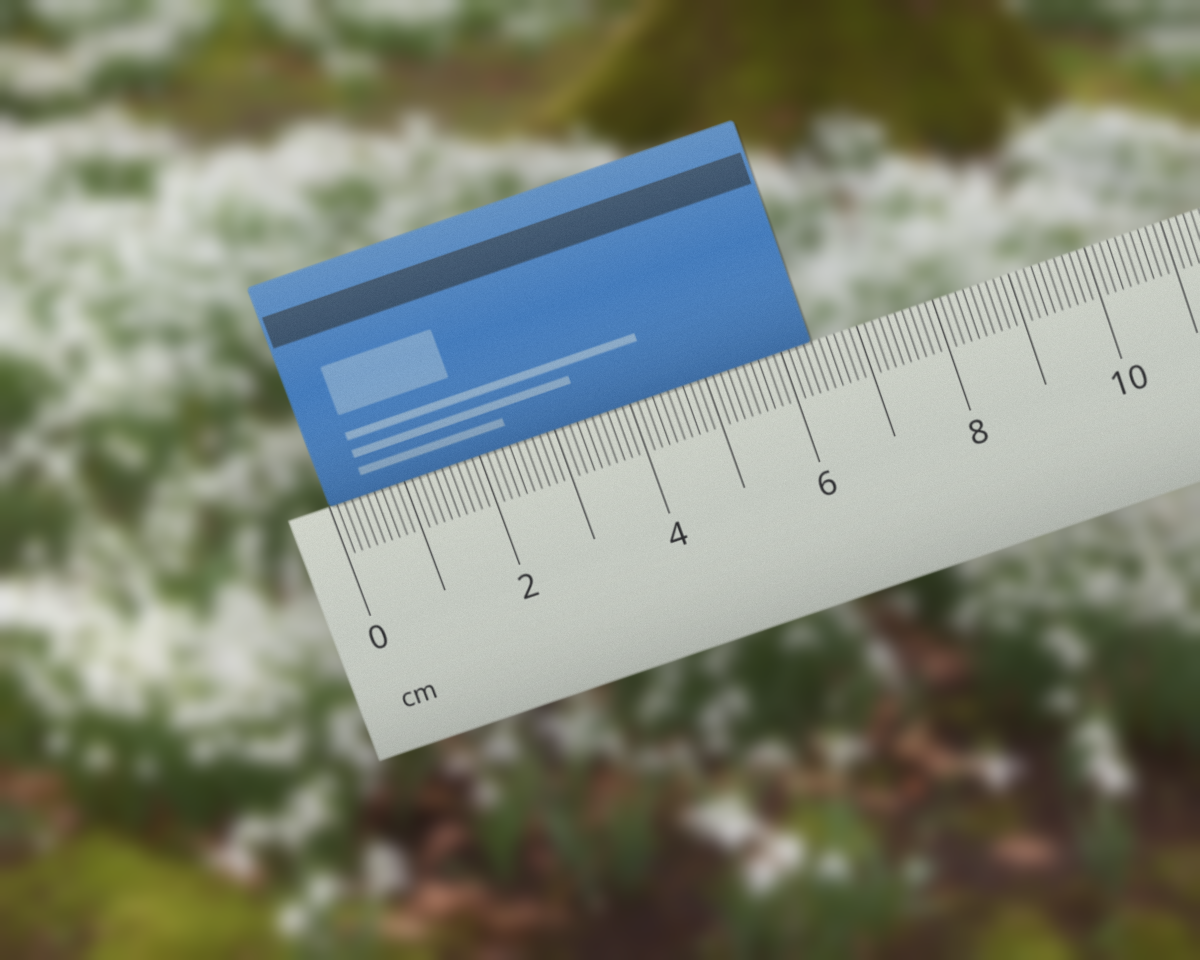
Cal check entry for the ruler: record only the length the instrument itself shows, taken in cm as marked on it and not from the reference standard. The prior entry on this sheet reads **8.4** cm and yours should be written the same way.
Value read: **6.4** cm
